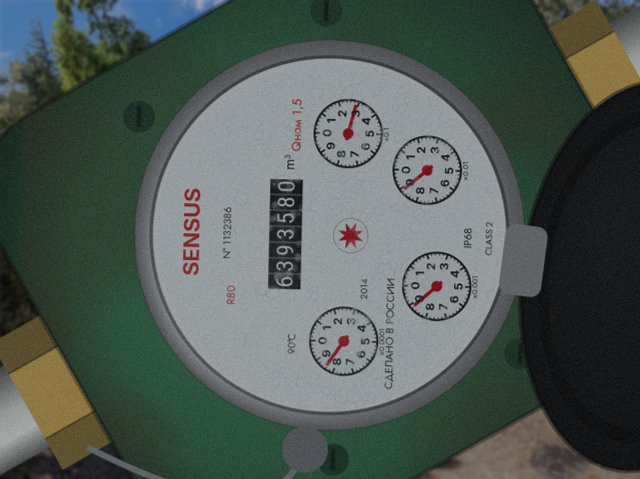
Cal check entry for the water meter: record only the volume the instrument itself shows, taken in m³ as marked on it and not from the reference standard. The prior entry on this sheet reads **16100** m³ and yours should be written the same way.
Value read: **6393580.2888** m³
